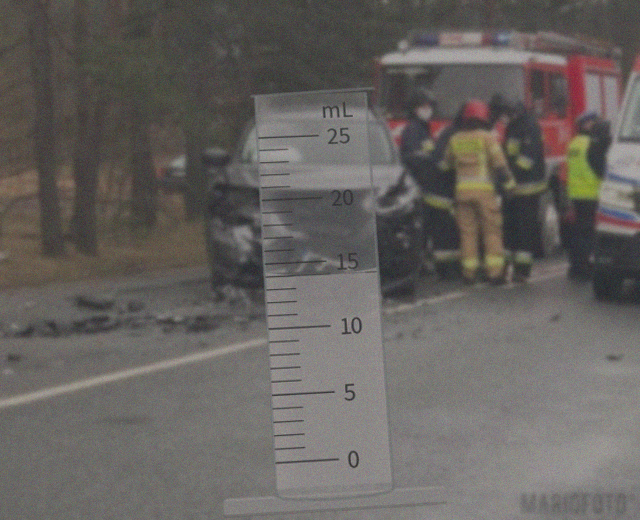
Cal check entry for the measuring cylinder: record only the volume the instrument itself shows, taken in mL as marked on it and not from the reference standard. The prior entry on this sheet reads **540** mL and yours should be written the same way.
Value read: **14** mL
